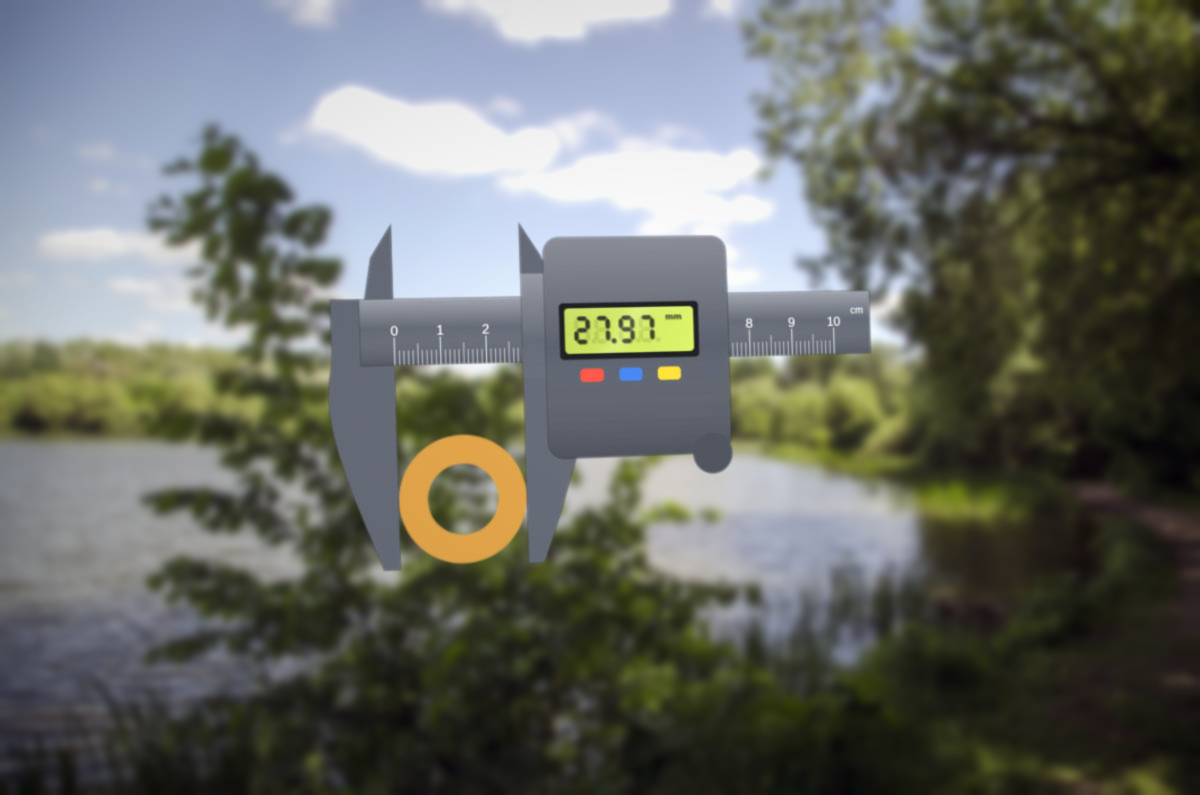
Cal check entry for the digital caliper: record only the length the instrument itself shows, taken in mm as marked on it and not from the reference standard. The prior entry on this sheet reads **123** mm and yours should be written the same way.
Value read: **27.97** mm
